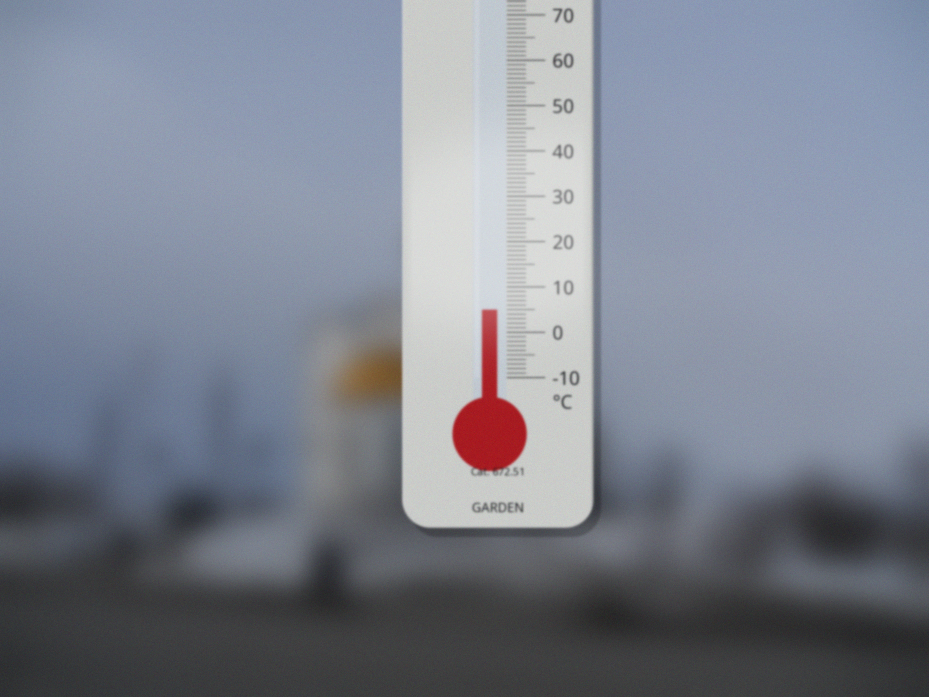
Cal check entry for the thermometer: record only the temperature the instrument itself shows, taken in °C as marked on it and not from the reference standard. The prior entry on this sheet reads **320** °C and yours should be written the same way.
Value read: **5** °C
